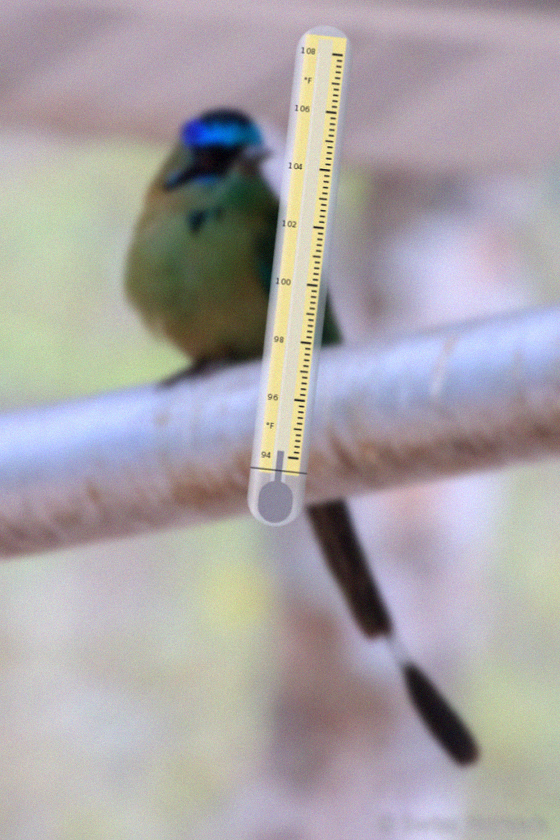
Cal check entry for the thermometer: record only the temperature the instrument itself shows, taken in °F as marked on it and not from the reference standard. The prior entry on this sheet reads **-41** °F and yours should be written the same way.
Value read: **94.2** °F
